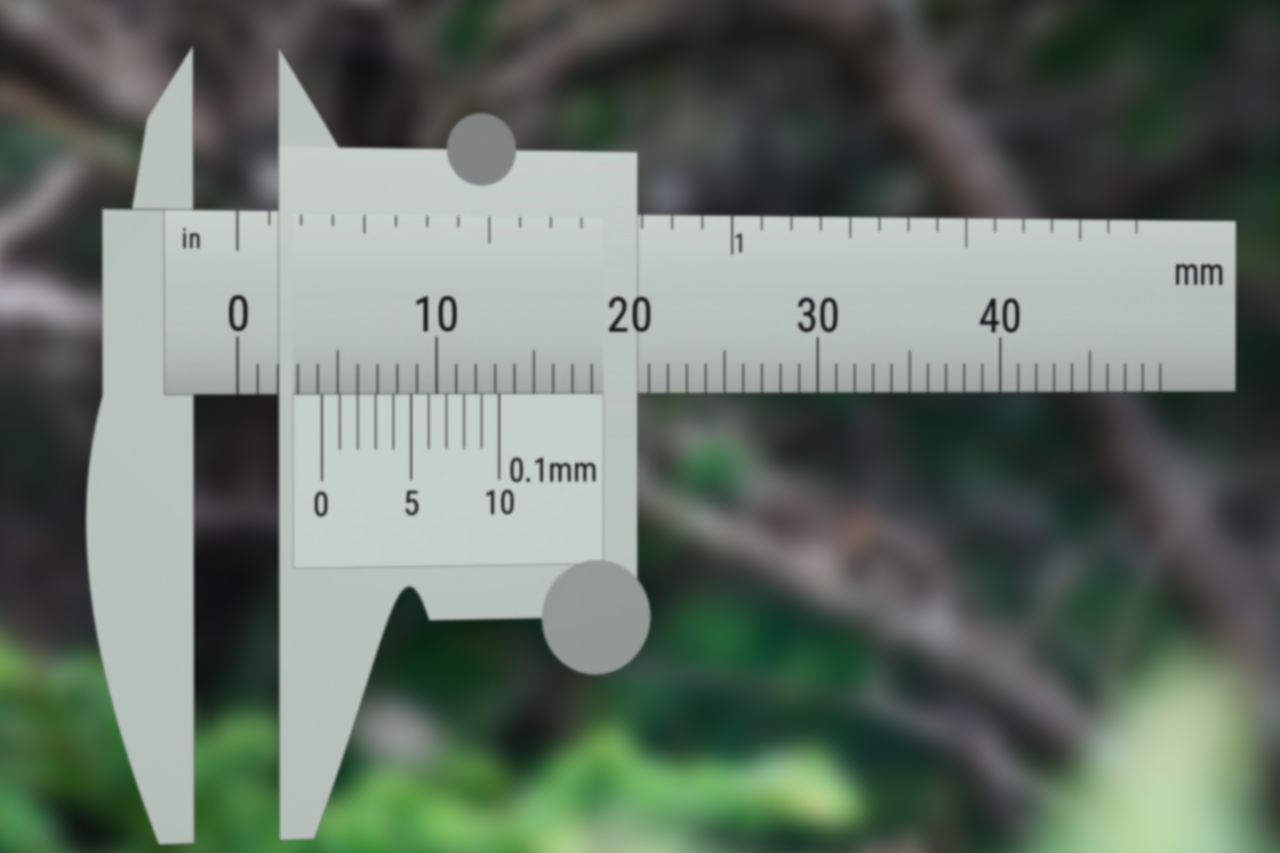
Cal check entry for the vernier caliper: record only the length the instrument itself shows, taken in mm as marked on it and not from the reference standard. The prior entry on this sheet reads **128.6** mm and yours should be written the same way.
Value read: **4.2** mm
